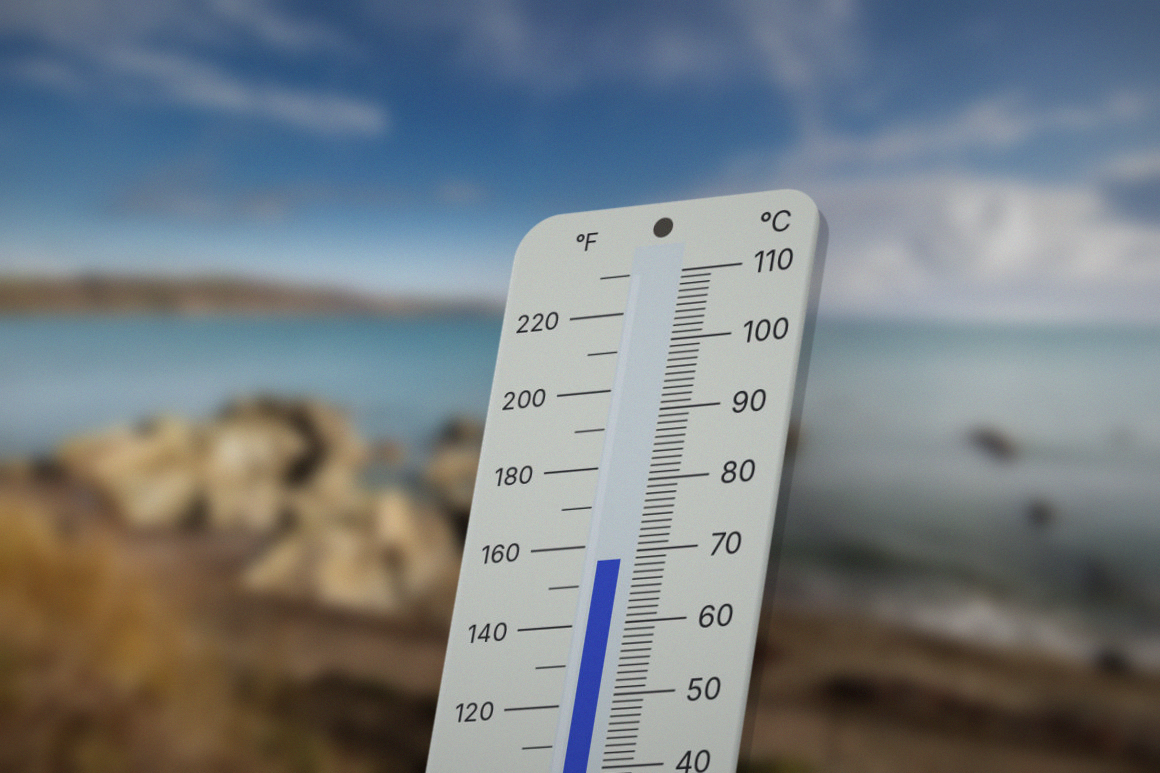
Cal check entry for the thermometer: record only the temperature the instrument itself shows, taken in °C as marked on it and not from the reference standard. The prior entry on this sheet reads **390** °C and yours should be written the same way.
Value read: **69** °C
